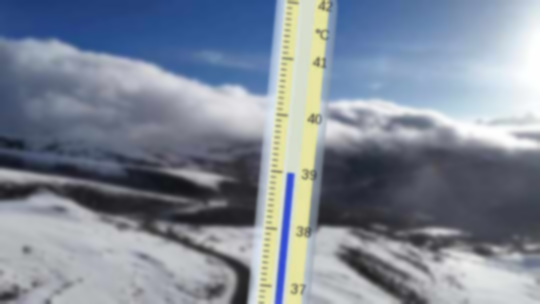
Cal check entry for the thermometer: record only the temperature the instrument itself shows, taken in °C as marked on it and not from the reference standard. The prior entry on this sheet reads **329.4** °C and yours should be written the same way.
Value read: **39** °C
